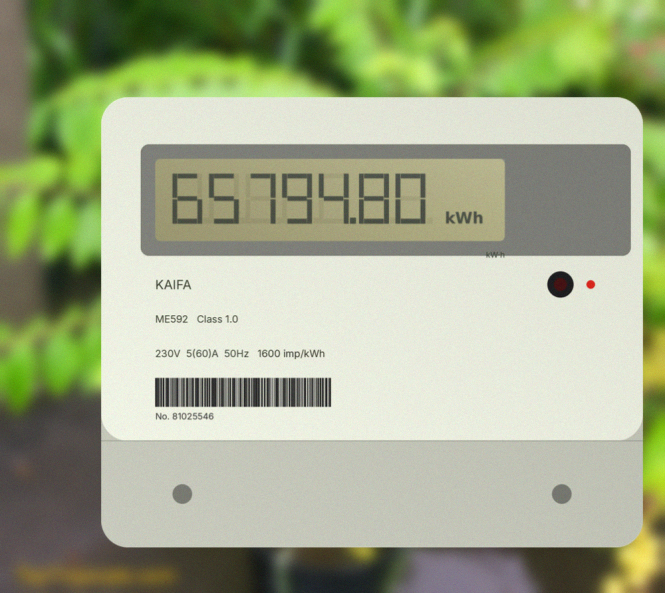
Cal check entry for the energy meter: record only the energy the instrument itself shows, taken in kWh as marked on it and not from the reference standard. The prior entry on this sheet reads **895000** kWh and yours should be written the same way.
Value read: **65794.80** kWh
